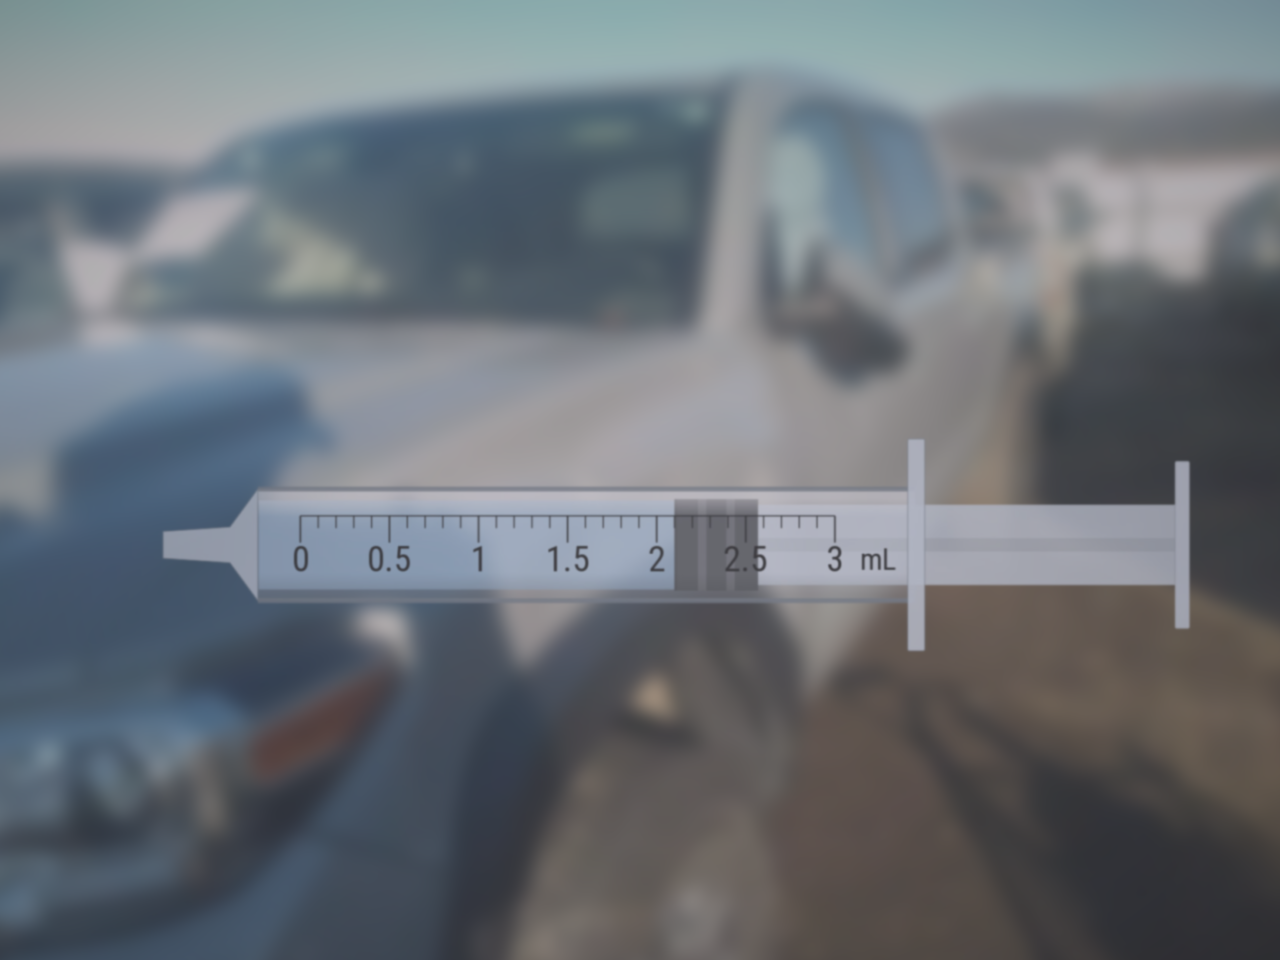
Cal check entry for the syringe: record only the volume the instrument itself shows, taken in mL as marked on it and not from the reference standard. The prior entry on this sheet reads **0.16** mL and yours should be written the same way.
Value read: **2.1** mL
